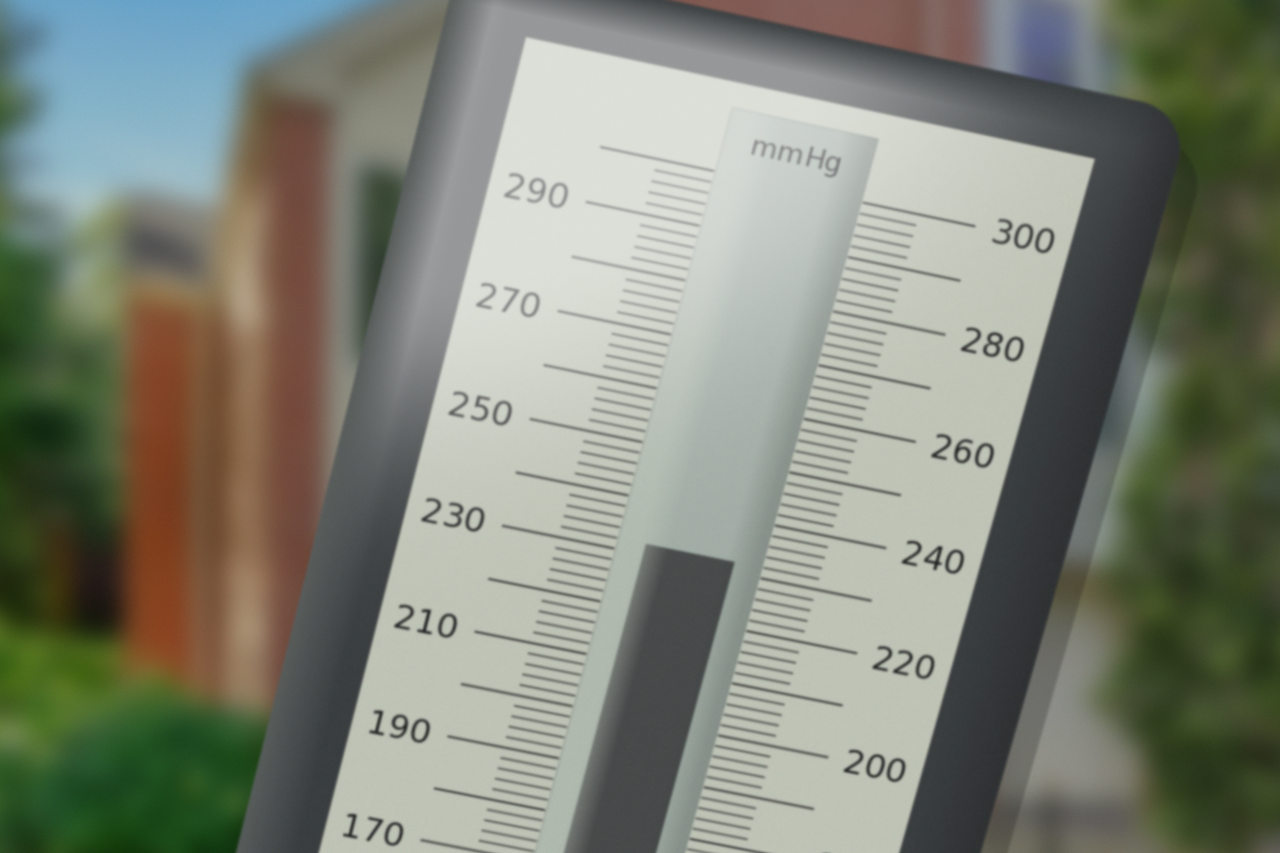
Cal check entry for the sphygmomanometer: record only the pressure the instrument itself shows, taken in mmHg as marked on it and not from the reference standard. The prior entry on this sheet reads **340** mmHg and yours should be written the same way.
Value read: **232** mmHg
